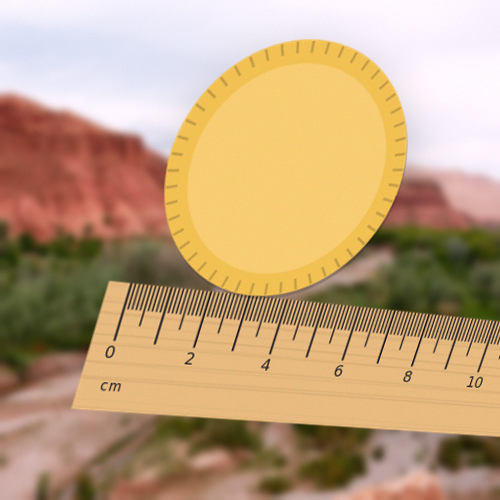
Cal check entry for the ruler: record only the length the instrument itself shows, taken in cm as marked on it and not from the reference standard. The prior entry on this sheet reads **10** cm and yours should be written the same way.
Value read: **6** cm
